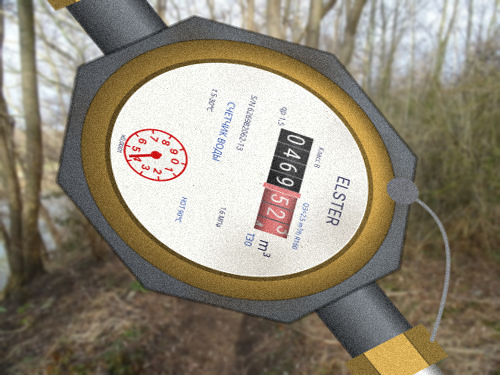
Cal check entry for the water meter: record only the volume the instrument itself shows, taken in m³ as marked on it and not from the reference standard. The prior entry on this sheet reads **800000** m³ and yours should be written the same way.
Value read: **469.5234** m³
